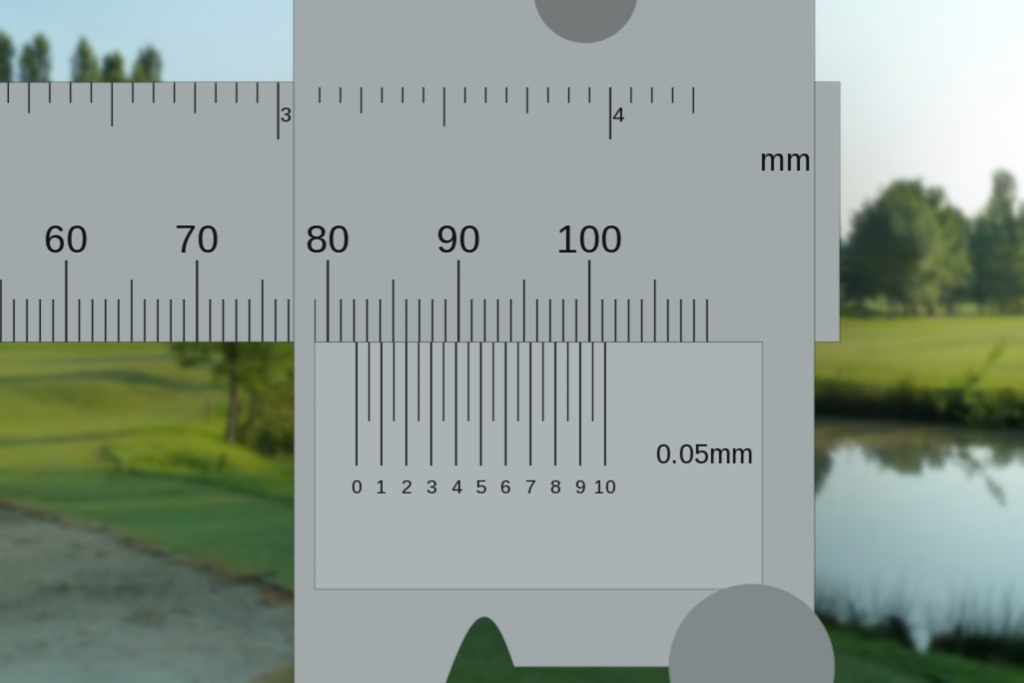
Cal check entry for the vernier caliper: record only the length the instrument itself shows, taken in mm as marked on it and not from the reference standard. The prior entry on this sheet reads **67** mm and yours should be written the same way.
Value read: **82.2** mm
